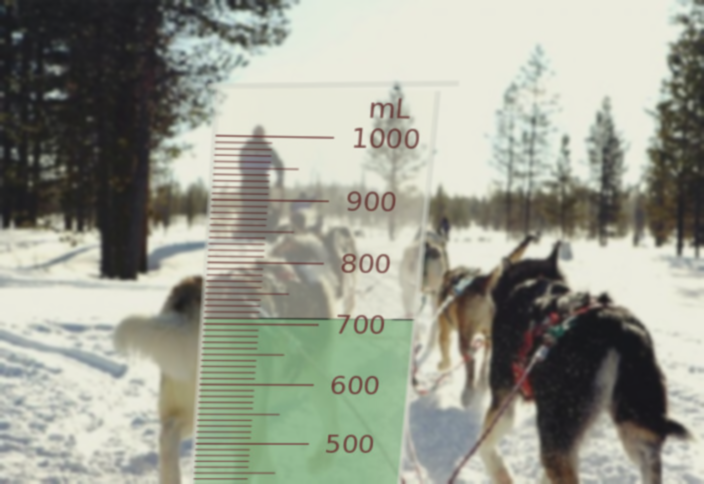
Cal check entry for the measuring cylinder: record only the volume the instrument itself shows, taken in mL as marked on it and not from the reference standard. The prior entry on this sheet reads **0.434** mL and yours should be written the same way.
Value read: **710** mL
